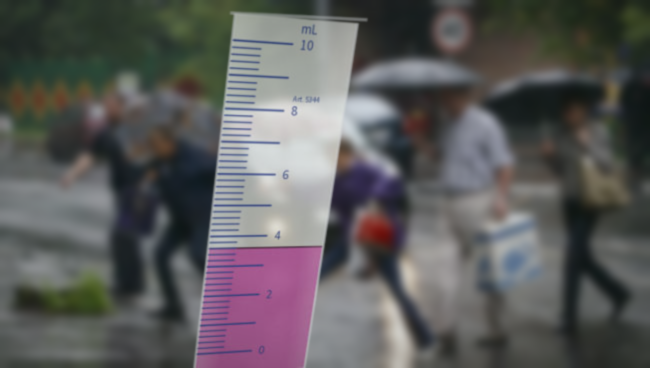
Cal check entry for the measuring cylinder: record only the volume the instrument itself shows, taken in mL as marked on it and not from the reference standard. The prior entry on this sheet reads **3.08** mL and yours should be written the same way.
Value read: **3.6** mL
